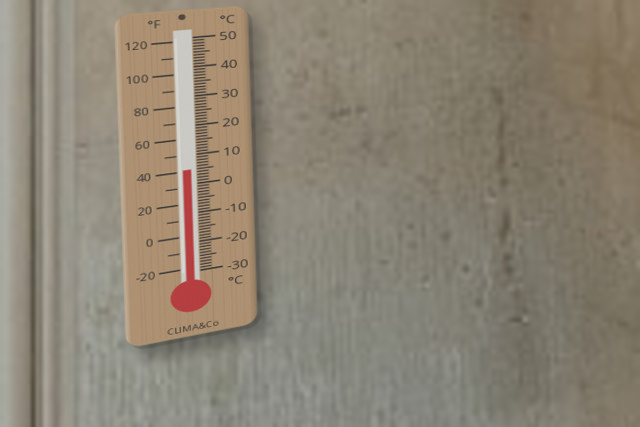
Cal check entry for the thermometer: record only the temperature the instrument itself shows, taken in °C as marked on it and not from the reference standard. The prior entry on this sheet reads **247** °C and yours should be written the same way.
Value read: **5** °C
